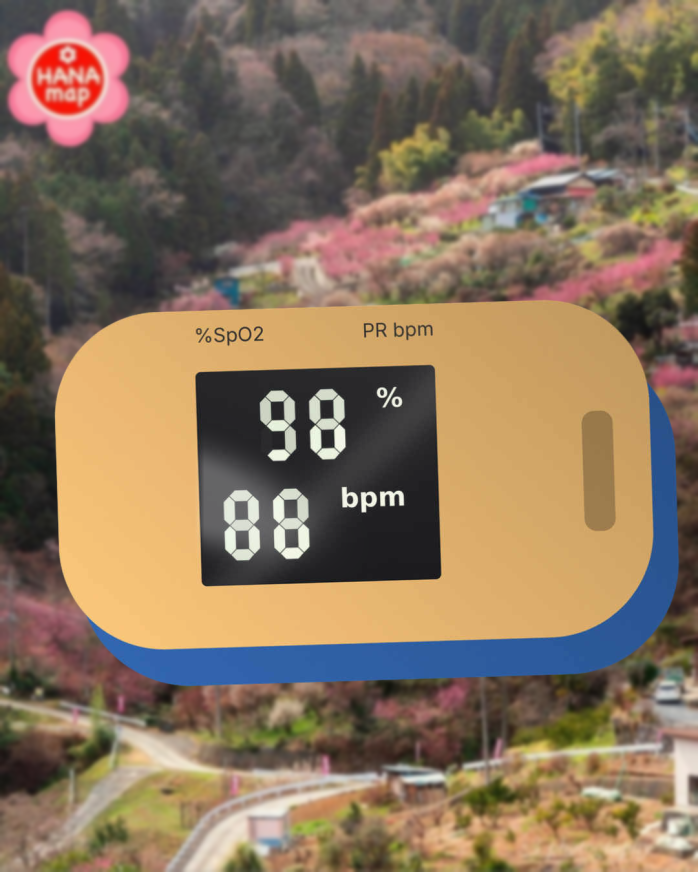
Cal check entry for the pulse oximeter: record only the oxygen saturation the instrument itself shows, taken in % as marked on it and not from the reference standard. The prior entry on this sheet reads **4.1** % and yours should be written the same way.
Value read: **98** %
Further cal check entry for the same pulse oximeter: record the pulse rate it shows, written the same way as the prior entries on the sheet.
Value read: **88** bpm
